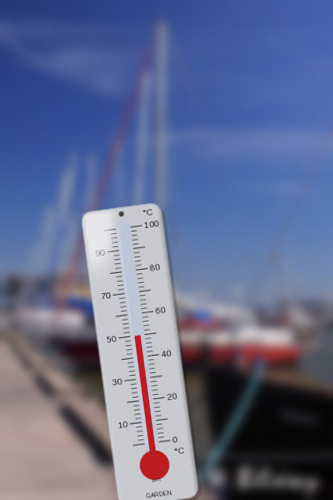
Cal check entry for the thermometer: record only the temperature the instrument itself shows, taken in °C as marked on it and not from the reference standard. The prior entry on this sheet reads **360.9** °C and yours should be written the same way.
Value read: **50** °C
